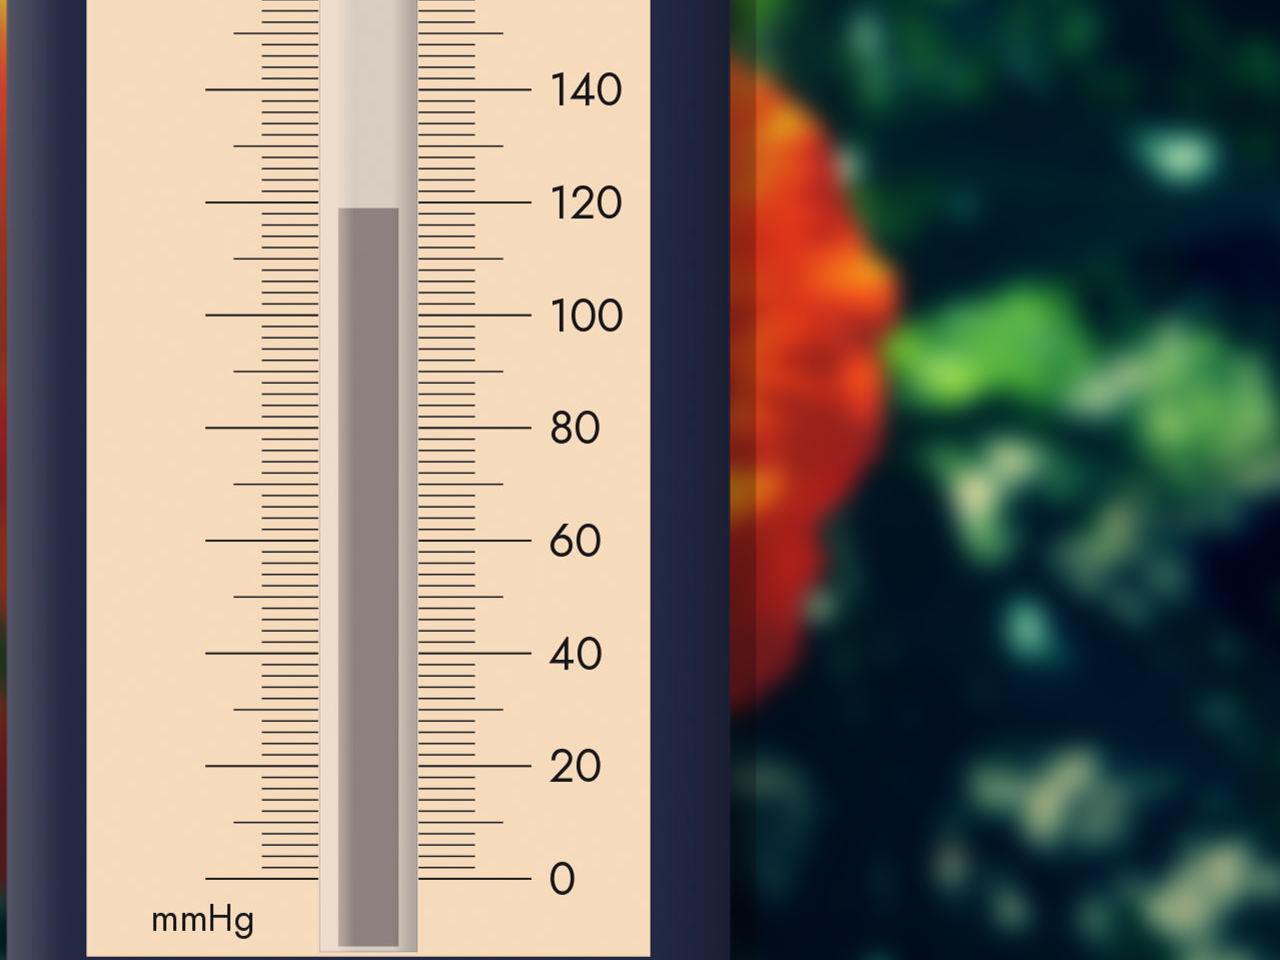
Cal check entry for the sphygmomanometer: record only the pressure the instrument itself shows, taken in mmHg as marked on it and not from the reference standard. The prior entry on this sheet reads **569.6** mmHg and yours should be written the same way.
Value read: **119** mmHg
